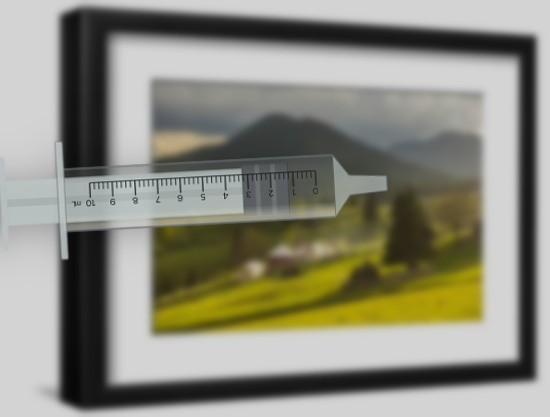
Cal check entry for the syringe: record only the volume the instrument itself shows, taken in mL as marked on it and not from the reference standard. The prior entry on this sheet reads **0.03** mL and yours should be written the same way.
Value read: **1.2** mL
